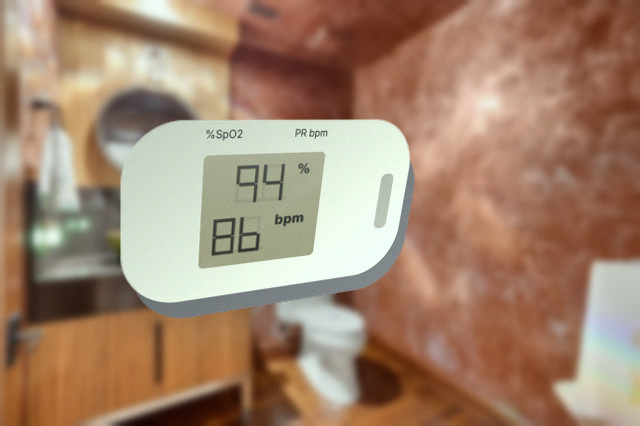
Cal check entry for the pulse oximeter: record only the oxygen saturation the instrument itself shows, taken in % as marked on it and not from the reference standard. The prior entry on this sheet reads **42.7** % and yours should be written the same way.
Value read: **94** %
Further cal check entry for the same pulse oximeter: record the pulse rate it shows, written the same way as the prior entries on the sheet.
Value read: **86** bpm
